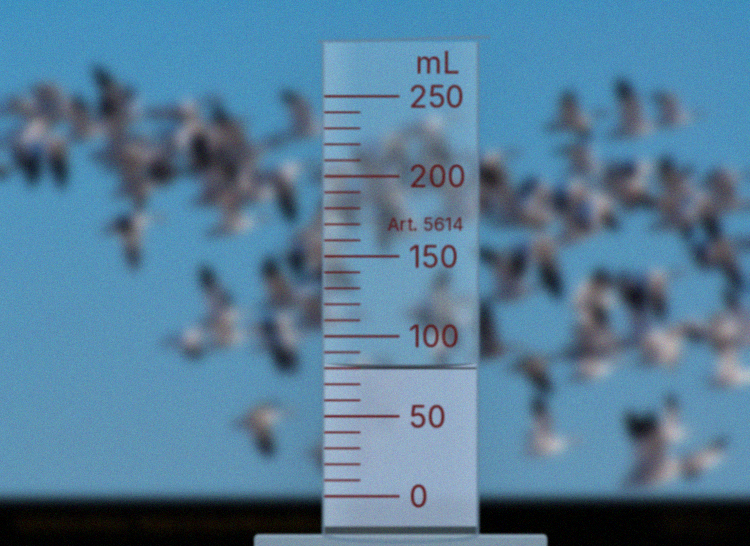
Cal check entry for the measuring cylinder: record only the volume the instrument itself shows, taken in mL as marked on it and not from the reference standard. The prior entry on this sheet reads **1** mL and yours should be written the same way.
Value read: **80** mL
